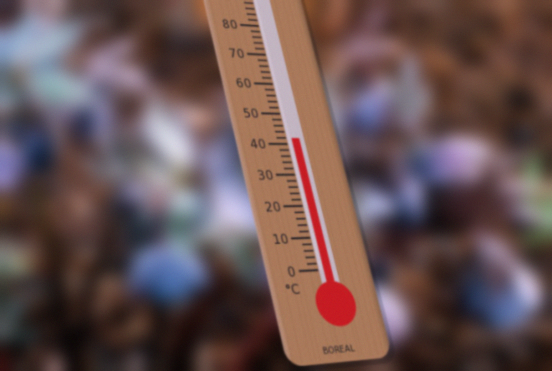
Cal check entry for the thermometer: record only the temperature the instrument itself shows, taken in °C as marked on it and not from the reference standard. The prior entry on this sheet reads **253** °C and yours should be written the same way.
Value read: **42** °C
